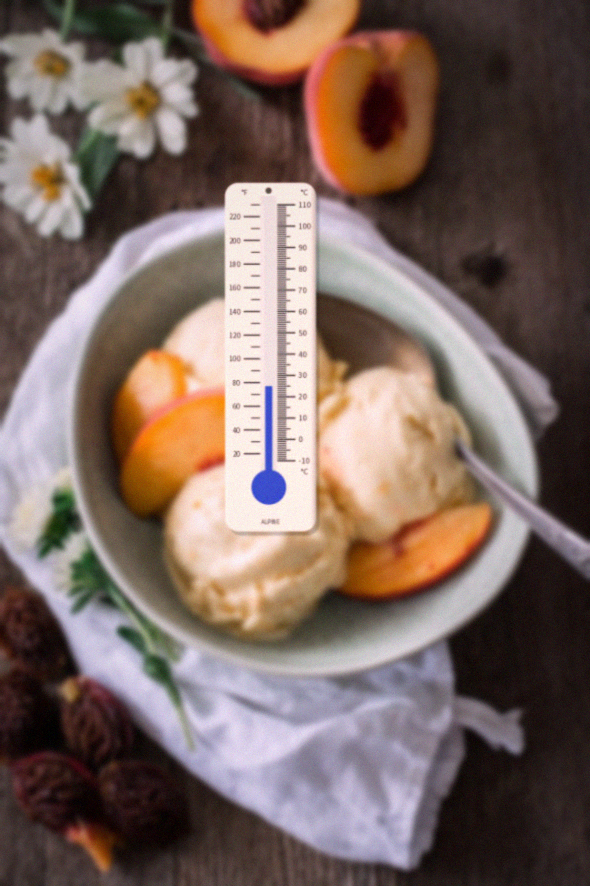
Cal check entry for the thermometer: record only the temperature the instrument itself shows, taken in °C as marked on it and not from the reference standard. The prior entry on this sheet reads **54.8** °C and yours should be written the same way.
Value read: **25** °C
